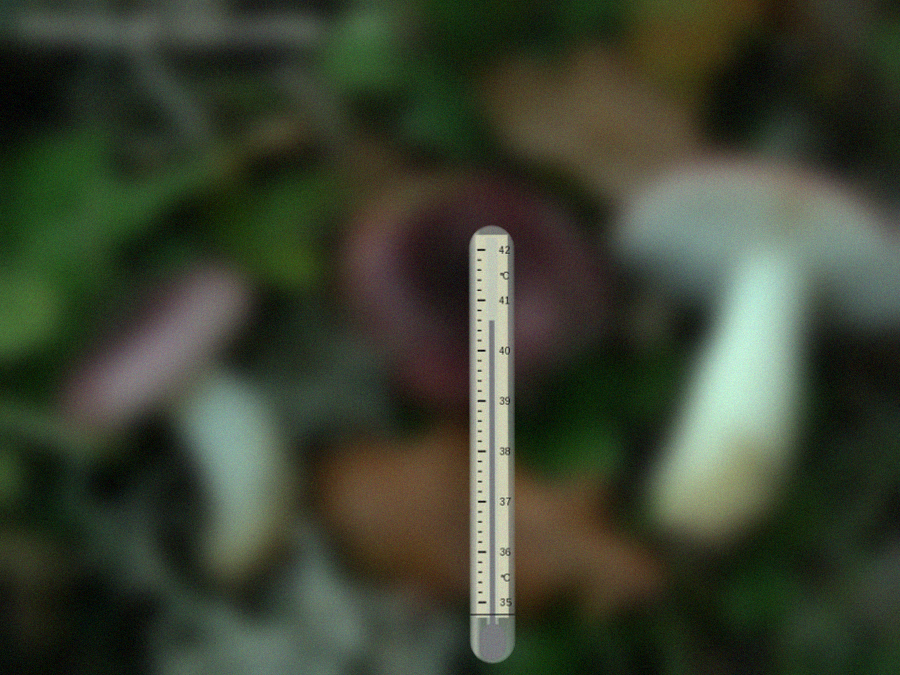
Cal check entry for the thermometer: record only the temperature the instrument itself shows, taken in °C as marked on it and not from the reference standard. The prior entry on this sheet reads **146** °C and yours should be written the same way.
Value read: **40.6** °C
